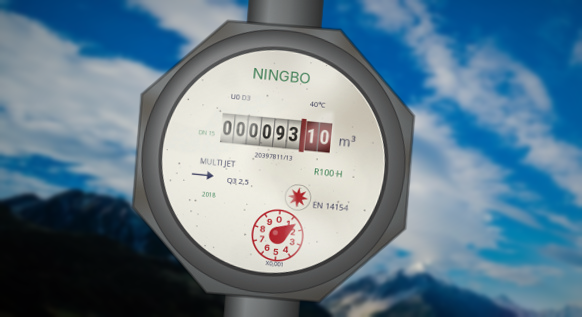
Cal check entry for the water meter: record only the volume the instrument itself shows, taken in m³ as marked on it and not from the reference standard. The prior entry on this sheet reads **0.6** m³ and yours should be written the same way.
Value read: **93.101** m³
